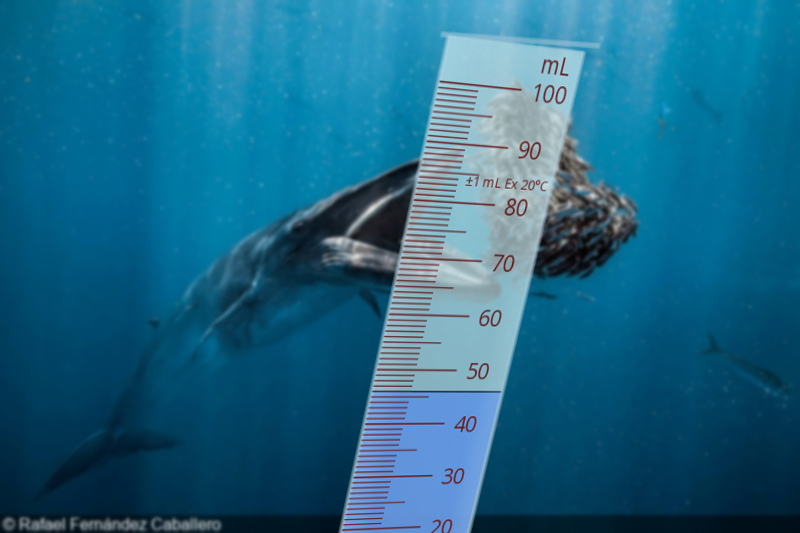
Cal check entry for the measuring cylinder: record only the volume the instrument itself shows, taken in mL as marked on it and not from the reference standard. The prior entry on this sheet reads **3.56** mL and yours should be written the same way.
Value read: **46** mL
